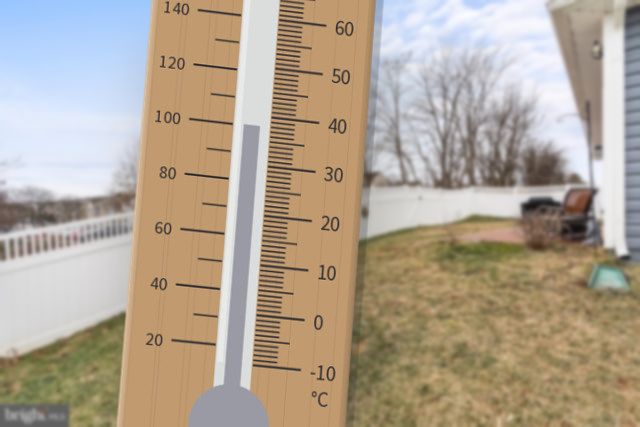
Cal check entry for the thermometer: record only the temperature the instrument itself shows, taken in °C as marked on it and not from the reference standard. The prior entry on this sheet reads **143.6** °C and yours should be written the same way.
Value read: **38** °C
